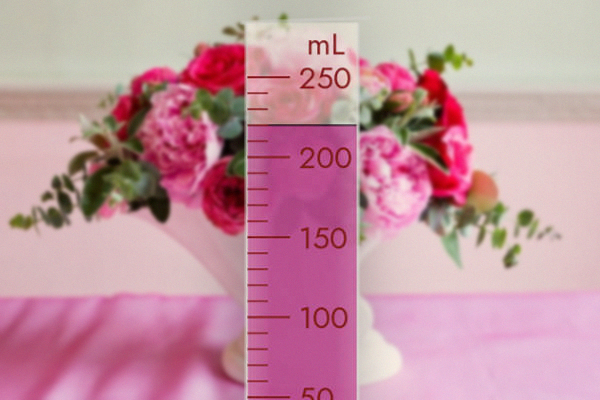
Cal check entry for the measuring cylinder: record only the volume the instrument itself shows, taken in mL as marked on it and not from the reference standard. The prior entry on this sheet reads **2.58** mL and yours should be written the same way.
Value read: **220** mL
